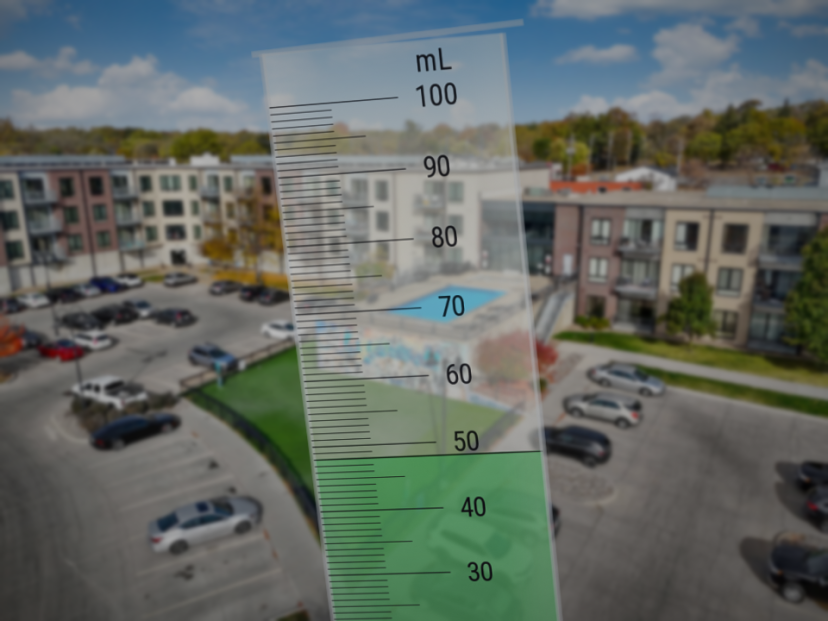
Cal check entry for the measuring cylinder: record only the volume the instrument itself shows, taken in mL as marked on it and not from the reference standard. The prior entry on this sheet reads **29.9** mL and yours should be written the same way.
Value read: **48** mL
